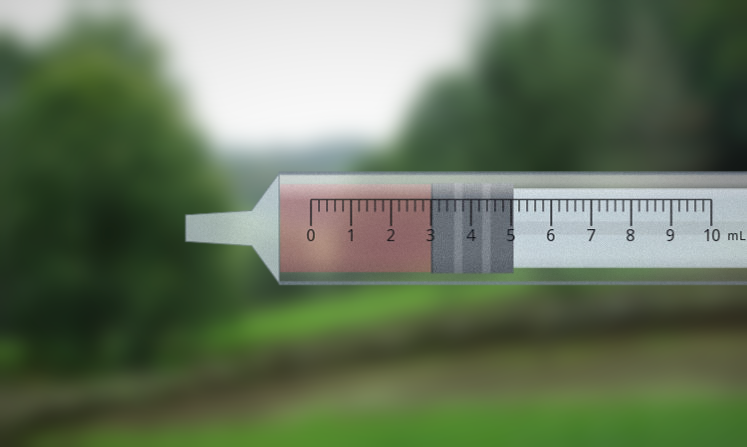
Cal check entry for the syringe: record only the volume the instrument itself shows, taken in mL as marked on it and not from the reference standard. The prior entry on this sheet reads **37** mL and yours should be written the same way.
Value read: **3** mL
